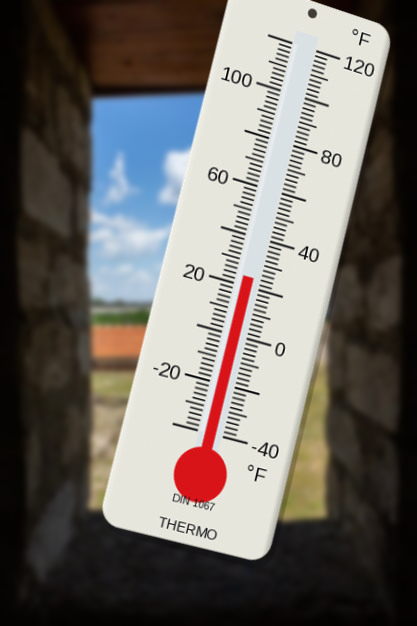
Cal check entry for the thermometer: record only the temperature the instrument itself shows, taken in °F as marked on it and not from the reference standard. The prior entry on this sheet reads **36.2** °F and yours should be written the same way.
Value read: **24** °F
